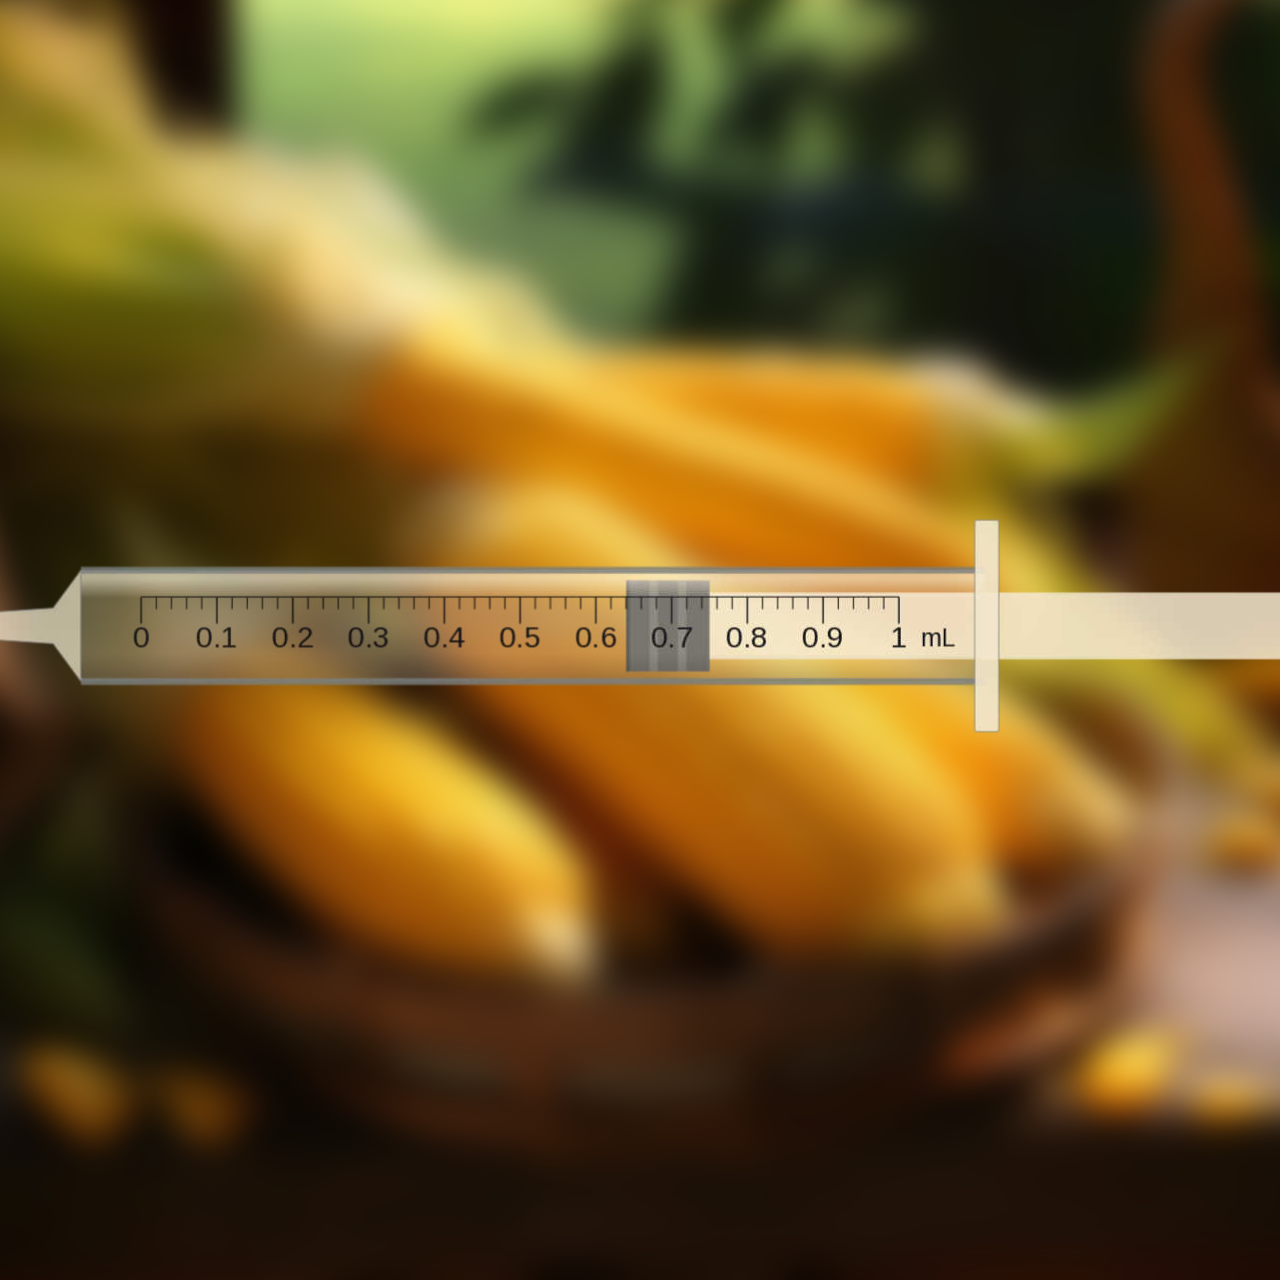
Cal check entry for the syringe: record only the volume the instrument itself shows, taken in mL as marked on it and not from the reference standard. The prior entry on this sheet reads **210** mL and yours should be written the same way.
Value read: **0.64** mL
